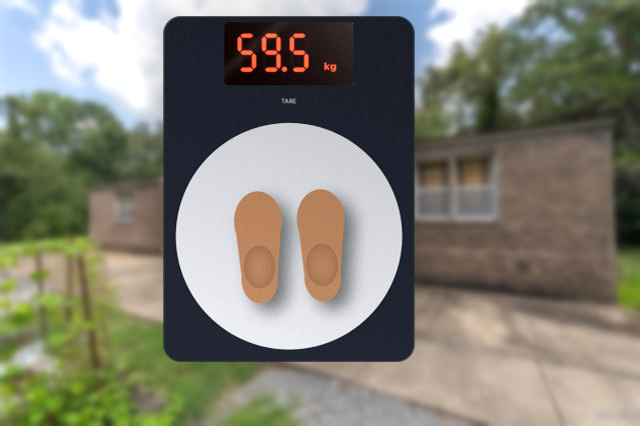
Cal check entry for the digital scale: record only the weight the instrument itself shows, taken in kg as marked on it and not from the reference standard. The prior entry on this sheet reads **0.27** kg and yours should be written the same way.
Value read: **59.5** kg
